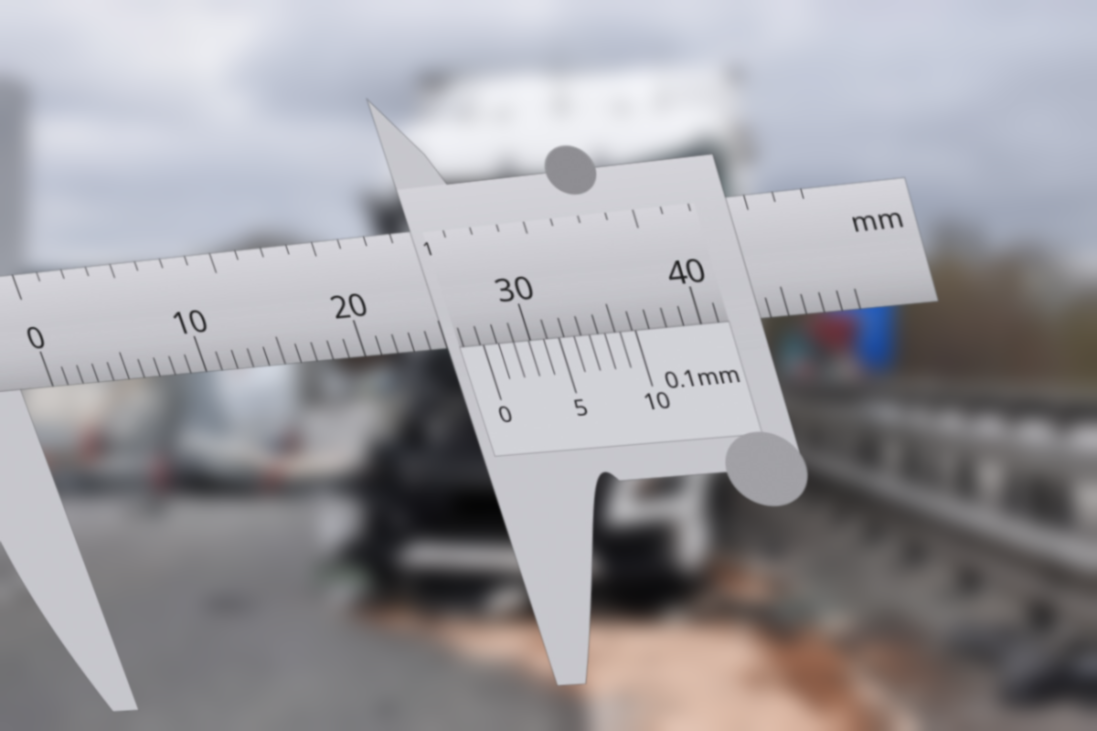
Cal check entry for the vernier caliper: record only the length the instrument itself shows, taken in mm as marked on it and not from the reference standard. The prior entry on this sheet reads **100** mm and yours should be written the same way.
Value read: **27.2** mm
